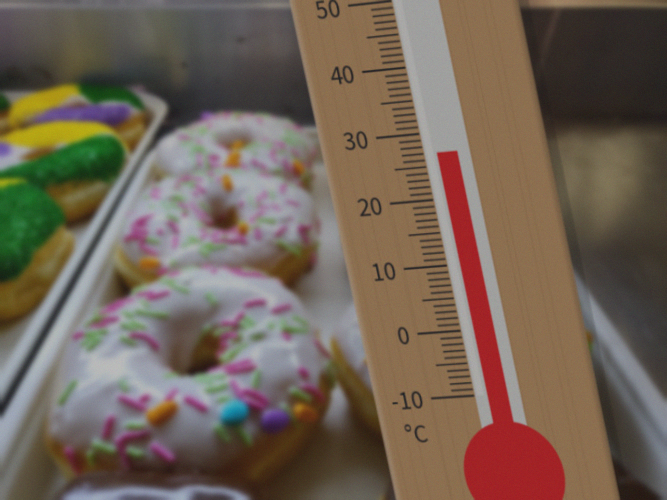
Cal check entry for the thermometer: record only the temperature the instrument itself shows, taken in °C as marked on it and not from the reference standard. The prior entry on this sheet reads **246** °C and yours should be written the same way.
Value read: **27** °C
